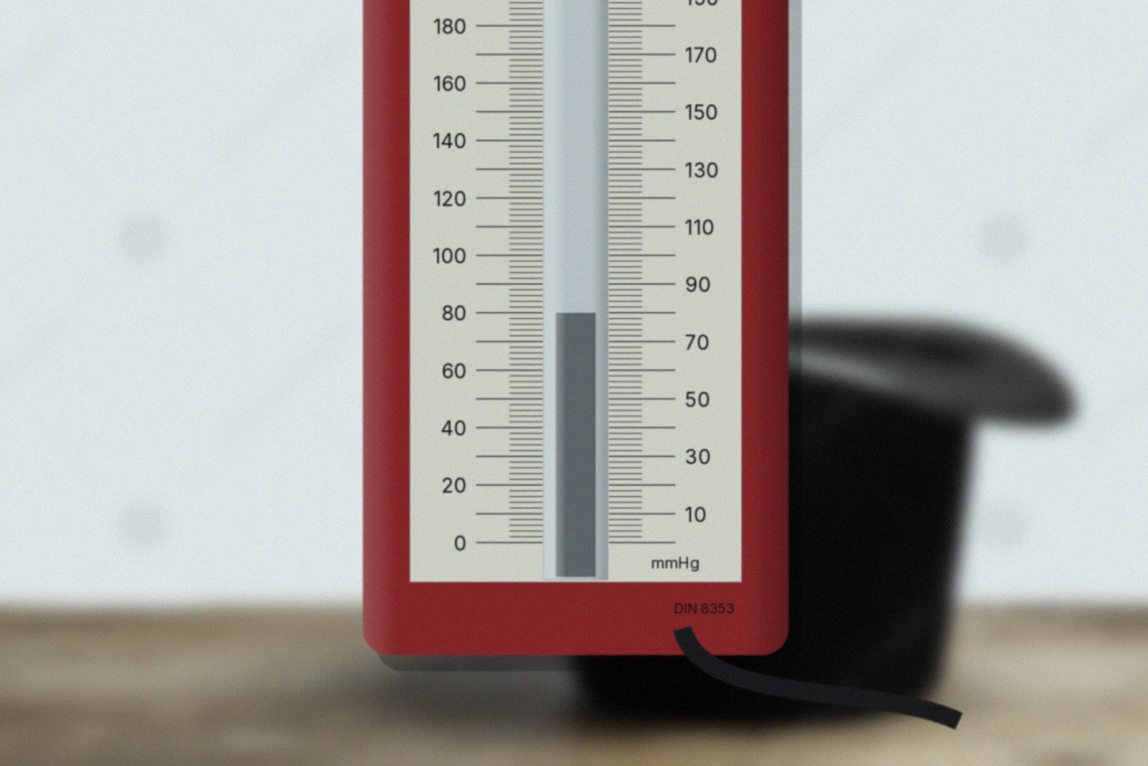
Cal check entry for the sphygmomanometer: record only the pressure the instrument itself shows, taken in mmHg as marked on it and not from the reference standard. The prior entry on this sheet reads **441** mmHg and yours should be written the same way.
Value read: **80** mmHg
